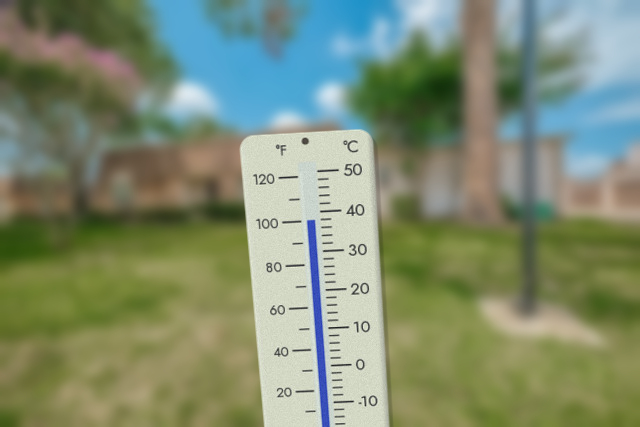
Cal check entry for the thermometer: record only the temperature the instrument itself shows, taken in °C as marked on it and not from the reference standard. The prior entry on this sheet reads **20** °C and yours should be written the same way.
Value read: **38** °C
